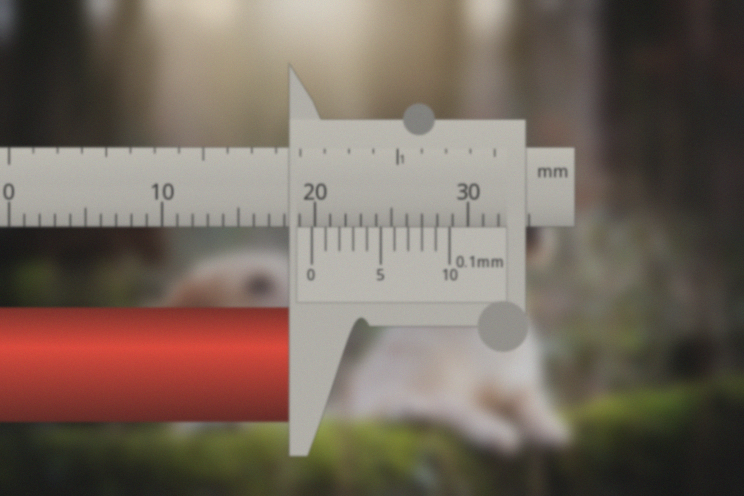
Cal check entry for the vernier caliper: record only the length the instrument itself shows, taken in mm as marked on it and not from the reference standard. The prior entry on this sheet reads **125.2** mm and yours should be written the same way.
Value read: **19.8** mm
